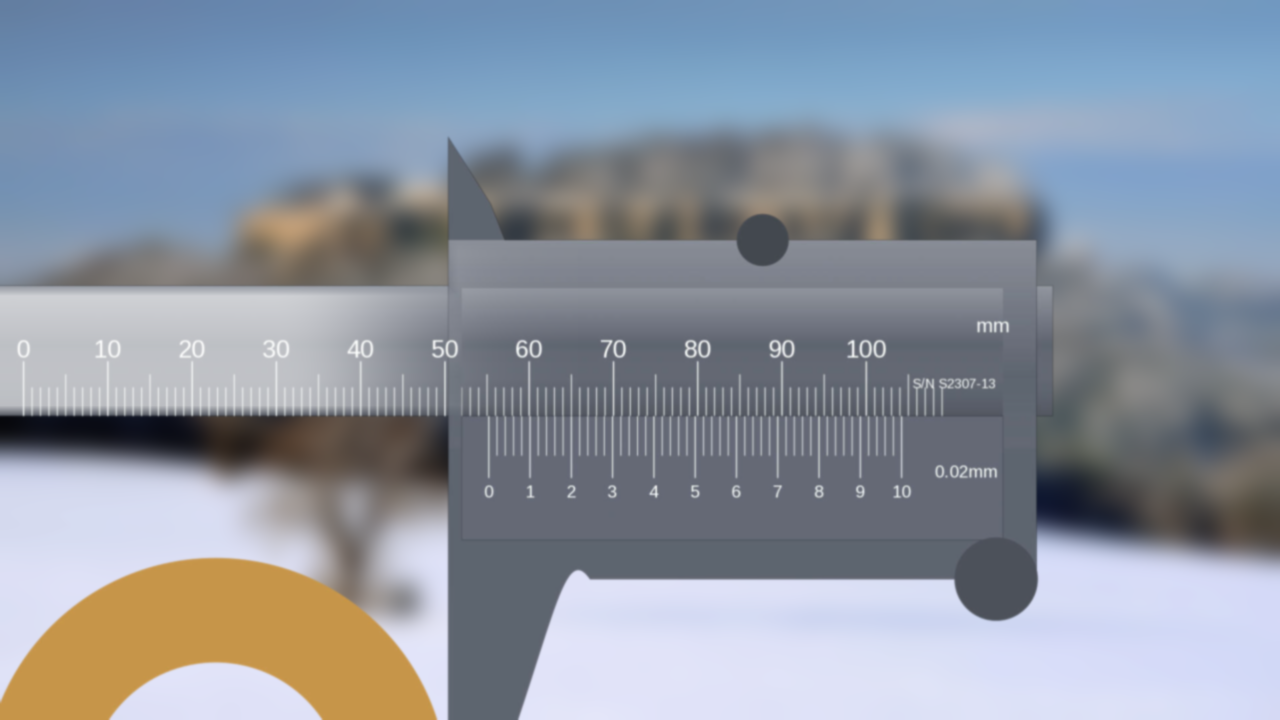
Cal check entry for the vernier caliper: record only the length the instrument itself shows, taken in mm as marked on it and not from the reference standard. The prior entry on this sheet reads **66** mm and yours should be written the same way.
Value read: **55.2** mm
